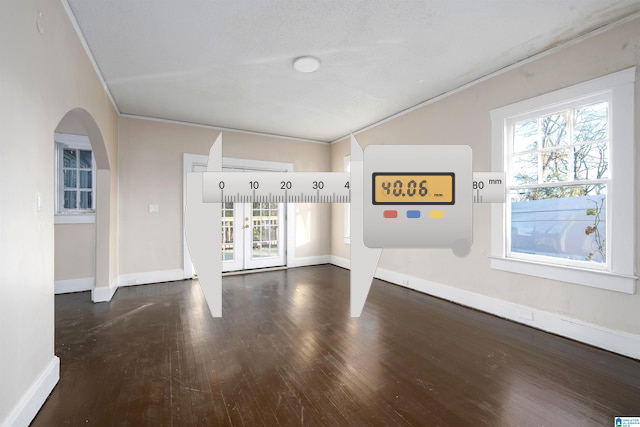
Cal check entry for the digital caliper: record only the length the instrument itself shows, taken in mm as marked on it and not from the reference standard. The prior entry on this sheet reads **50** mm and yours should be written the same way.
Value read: **40.06** mm
